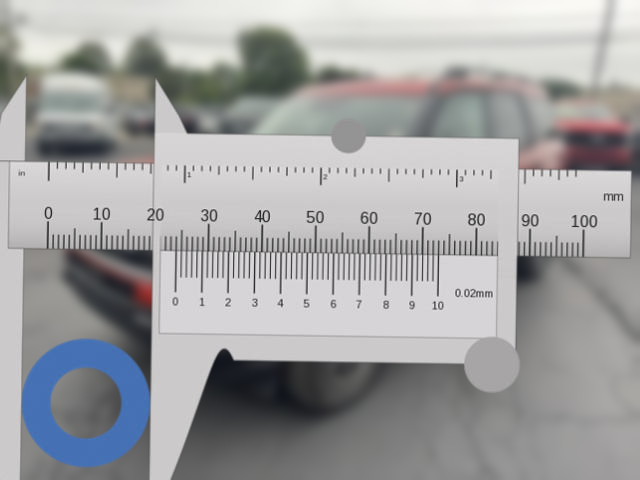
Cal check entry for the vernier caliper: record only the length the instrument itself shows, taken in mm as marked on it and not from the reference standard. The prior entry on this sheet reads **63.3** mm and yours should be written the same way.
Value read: **24.0** mm
